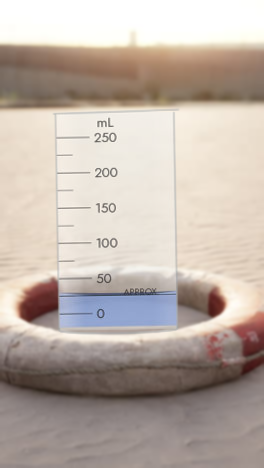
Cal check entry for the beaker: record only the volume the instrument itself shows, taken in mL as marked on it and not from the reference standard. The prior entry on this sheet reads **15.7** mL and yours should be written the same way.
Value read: **25** mL
